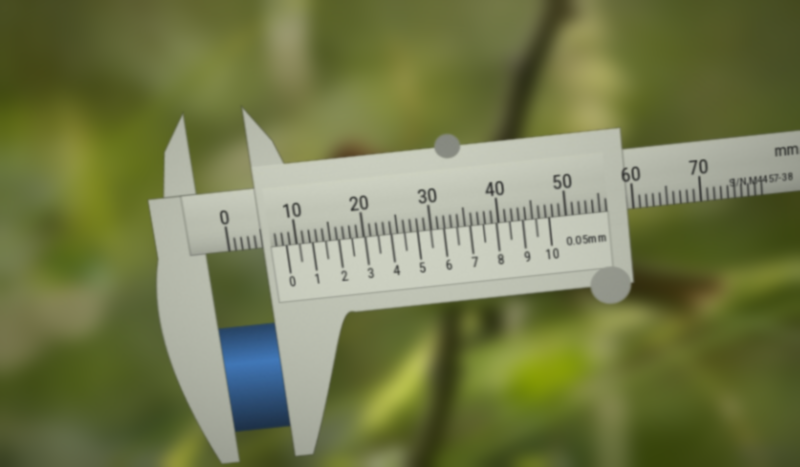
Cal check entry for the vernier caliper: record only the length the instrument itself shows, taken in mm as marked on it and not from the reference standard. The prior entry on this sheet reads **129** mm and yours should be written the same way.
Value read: **8.5** mm
